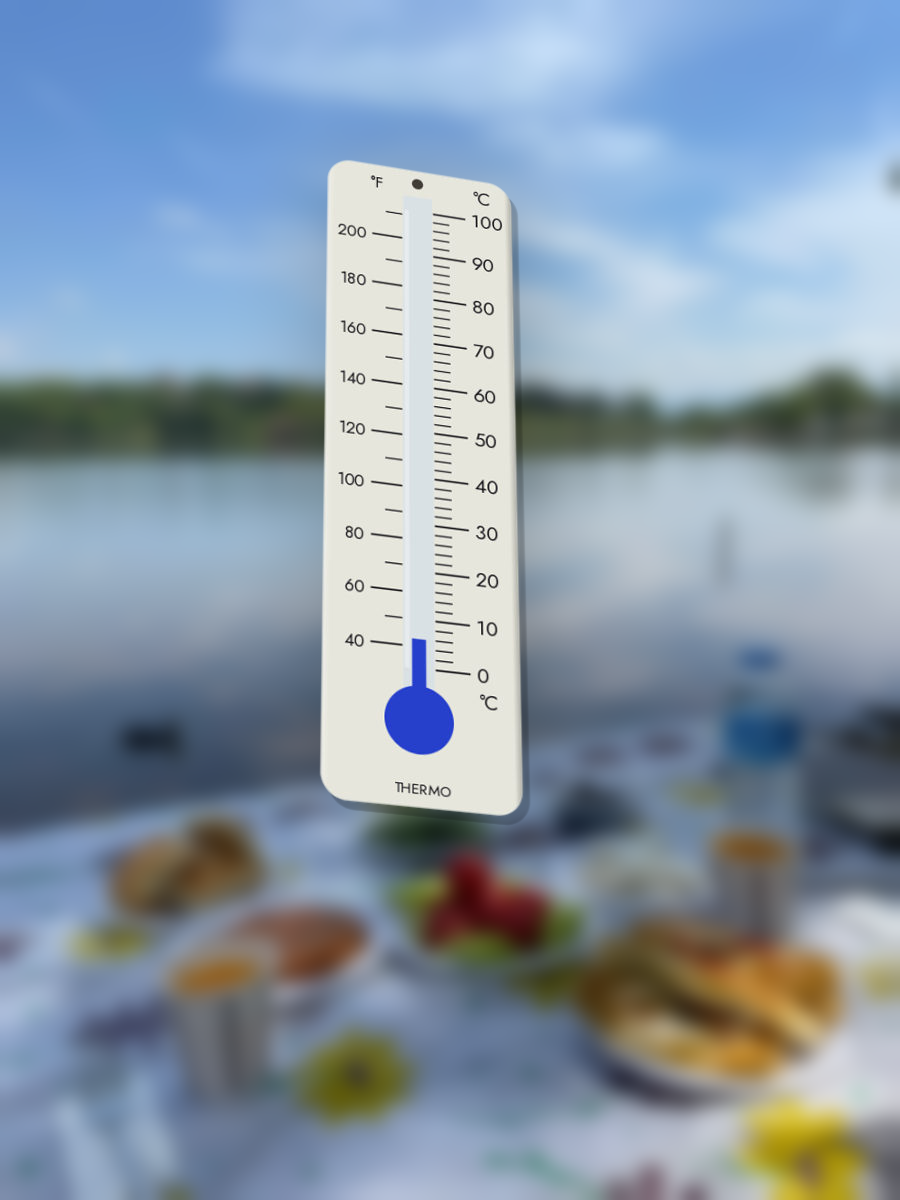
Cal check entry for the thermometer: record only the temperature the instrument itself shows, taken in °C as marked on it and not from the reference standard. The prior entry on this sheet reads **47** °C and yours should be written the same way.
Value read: **6** °C
